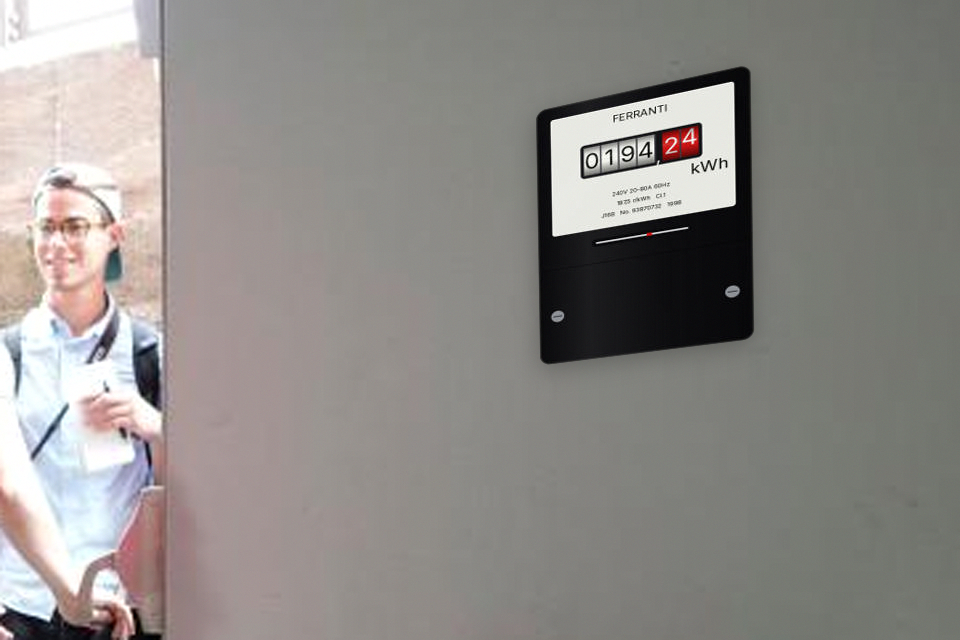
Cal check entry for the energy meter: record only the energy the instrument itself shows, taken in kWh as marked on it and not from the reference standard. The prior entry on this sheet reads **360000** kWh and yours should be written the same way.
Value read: **194.24** kWh
